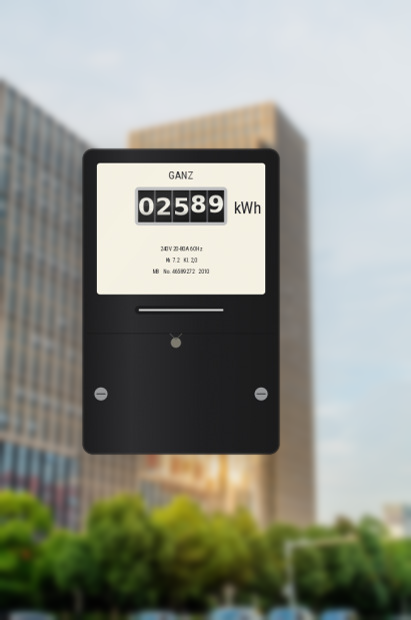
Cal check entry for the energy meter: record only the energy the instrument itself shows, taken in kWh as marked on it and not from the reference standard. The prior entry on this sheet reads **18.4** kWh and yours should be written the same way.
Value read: **2589** kWh
